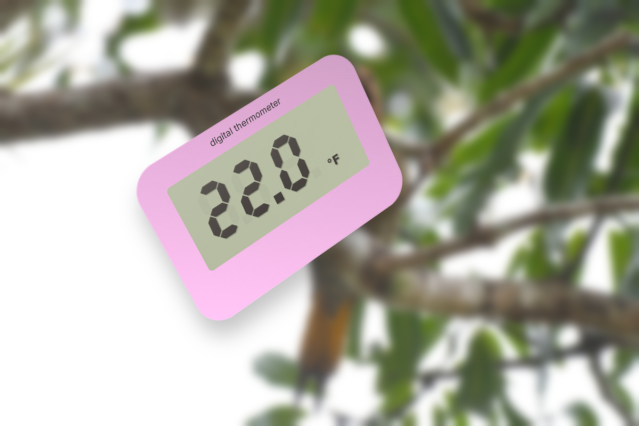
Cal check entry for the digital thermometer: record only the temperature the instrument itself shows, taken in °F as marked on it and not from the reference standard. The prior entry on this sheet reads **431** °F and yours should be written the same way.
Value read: **22.0** °F
